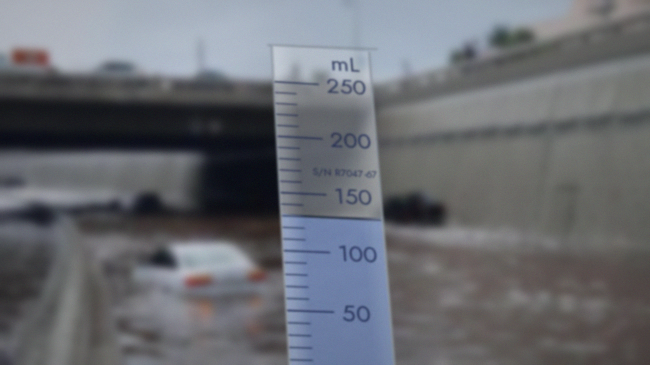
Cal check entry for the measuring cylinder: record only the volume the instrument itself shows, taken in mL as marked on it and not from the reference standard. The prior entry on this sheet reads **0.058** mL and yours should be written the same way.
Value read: **130** mL
